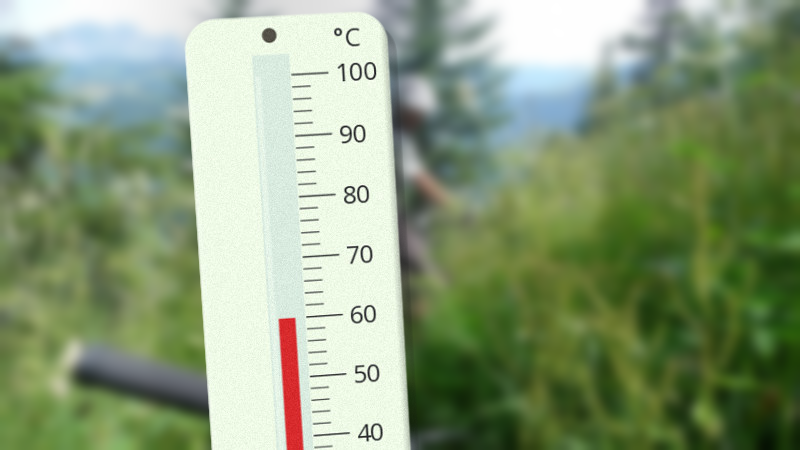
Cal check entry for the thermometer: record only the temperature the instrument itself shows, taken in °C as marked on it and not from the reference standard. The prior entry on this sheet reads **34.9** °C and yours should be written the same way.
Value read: **60** °C
